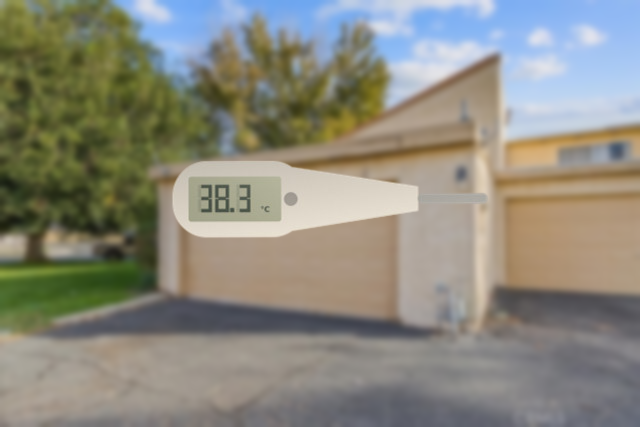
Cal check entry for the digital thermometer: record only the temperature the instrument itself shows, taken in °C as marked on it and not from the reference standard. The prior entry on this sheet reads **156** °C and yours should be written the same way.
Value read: **38.3** °C
